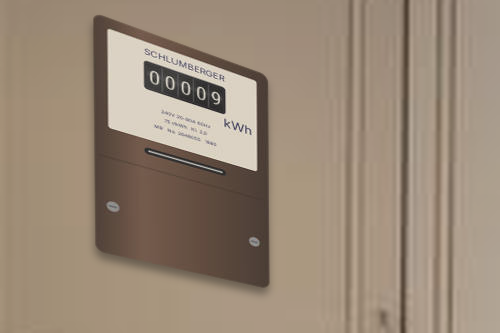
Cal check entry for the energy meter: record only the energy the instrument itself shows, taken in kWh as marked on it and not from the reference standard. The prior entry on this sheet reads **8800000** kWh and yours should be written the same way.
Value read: **9** kWh
